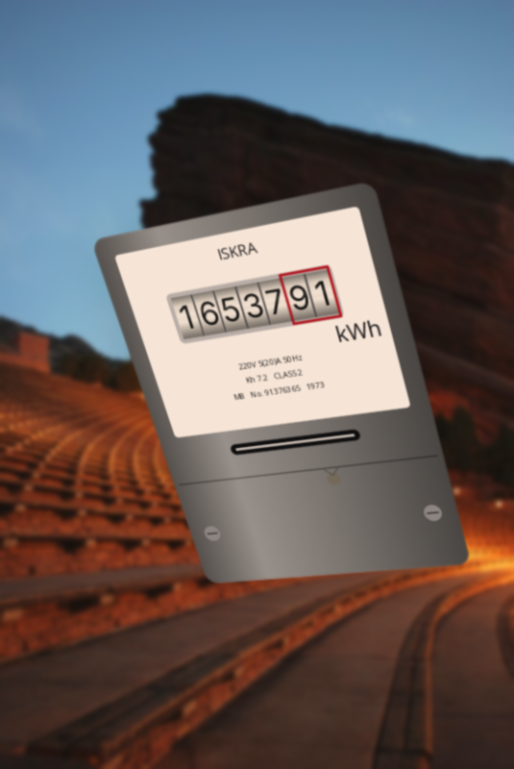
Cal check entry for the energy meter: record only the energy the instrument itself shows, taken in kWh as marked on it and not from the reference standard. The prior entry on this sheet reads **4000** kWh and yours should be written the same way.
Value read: **16537.91** kWh
